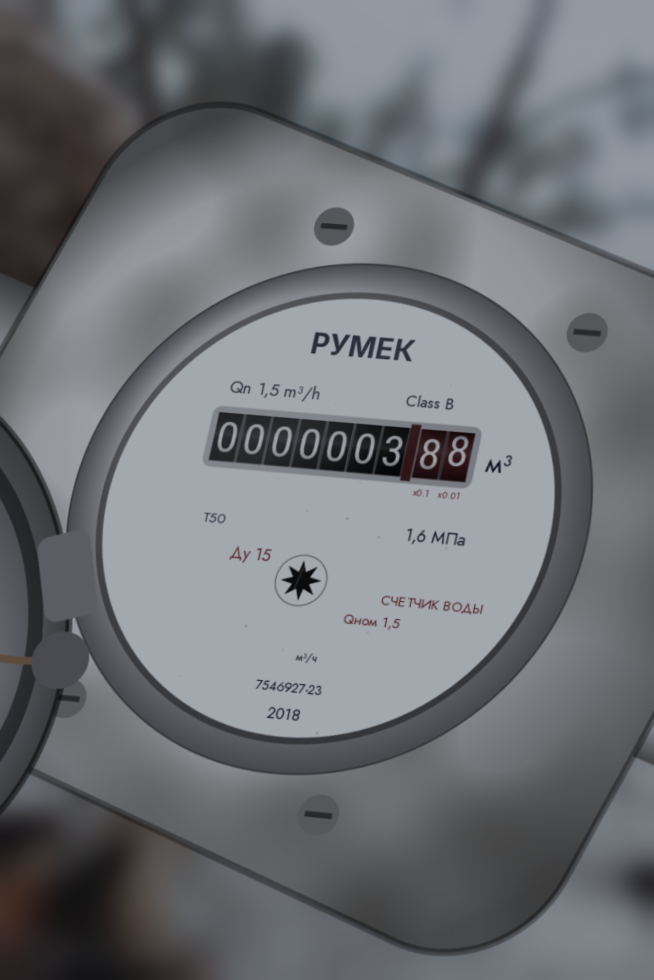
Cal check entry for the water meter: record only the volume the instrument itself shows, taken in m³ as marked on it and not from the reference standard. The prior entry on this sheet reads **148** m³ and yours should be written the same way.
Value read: **3.88** m³
